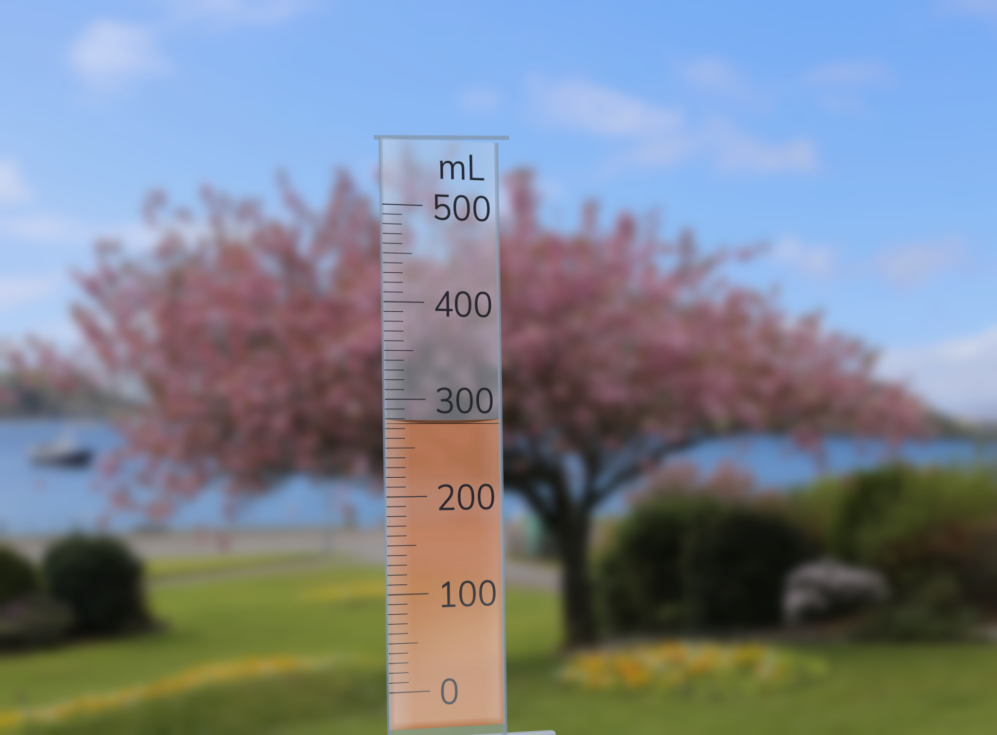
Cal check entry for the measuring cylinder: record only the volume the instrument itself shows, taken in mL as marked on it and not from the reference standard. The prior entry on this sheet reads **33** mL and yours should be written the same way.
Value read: **275** mL
